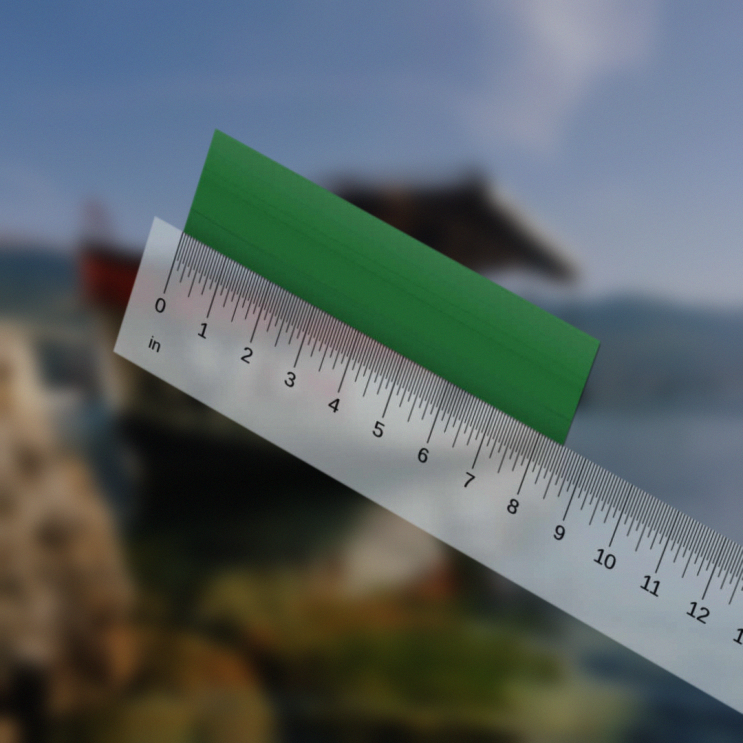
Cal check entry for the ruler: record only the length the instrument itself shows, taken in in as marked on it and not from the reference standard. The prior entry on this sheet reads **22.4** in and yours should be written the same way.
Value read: **8.5** in
